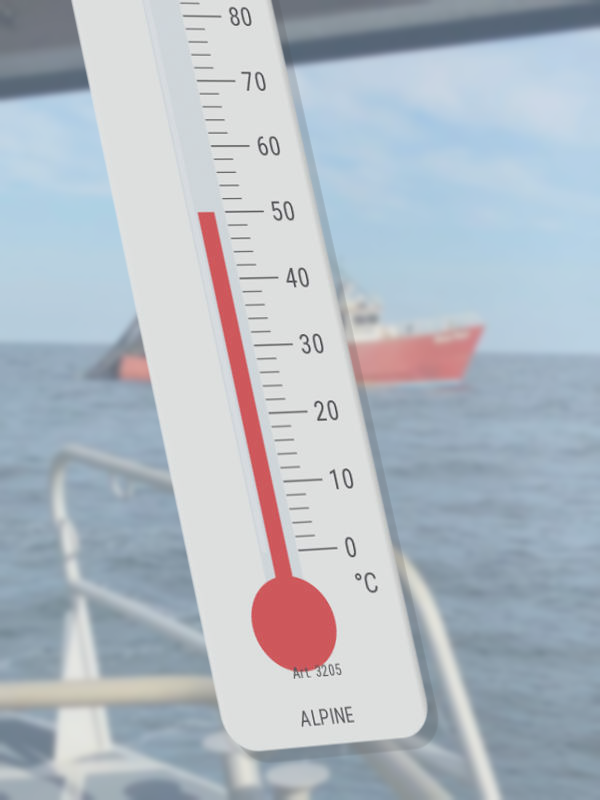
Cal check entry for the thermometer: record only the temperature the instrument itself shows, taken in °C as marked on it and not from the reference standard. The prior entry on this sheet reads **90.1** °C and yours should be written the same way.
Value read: **50** °C
